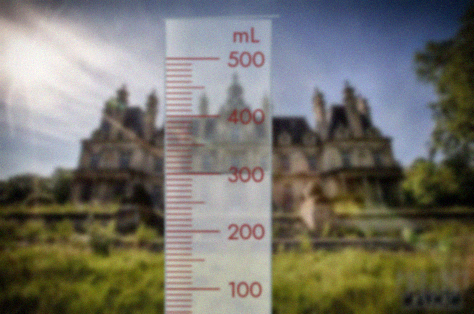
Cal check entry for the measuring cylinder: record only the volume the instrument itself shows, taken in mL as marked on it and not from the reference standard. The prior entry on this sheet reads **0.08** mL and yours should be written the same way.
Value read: **300** mL
